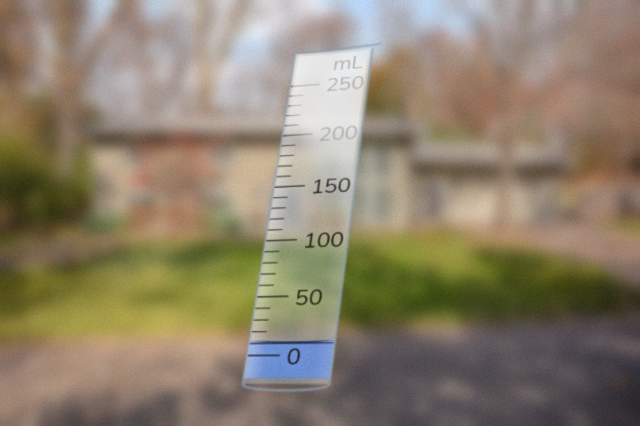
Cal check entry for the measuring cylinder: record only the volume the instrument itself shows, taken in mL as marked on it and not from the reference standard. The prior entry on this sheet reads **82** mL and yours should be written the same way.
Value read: **10** mL
